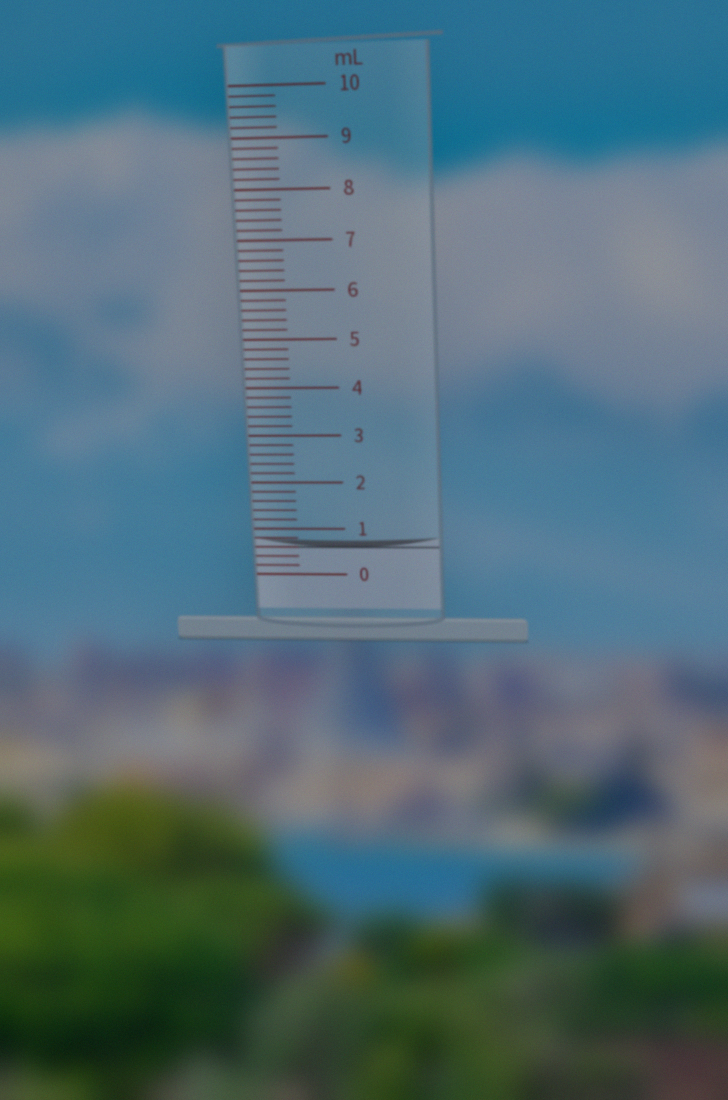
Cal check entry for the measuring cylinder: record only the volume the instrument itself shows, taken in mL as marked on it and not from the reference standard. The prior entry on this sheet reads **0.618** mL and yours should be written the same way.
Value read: **0.6** mL
